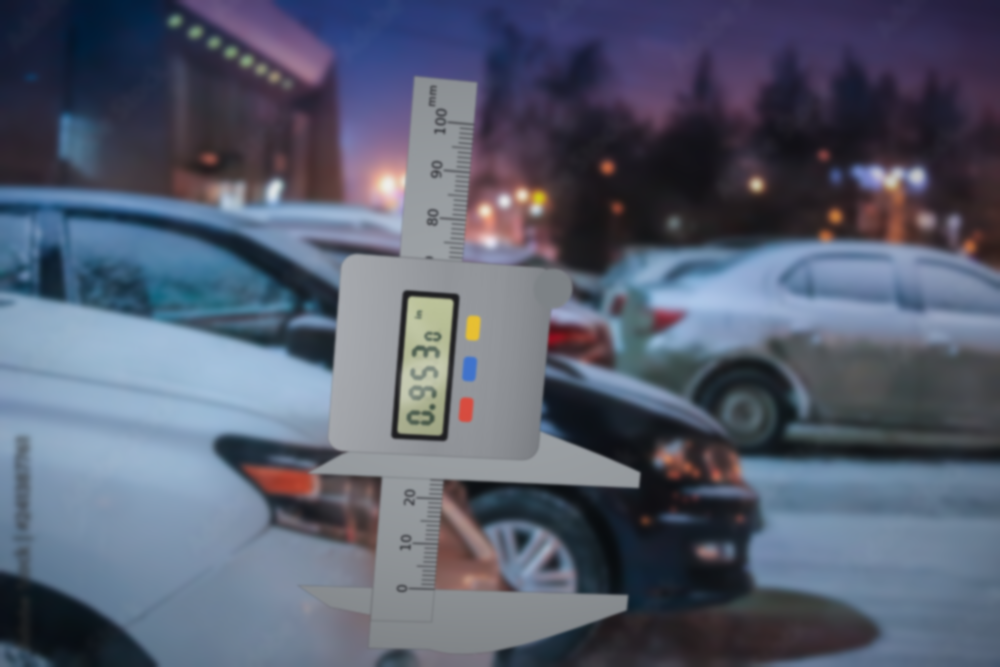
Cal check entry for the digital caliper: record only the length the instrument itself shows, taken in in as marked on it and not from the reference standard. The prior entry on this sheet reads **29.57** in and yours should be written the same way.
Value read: **0.9530** in
